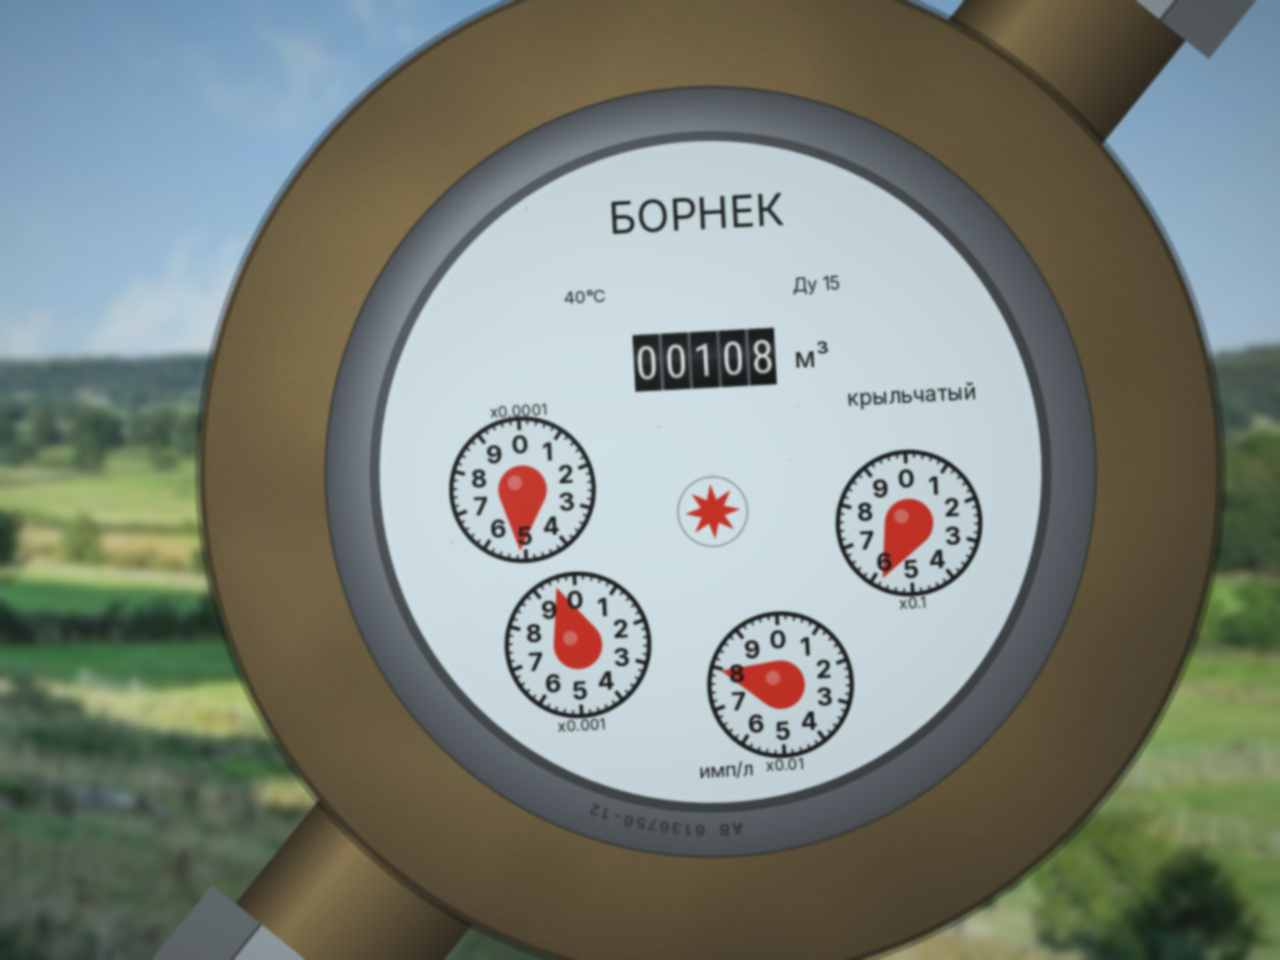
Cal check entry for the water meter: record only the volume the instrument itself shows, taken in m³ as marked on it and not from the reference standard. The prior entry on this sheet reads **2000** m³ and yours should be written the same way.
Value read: **108.5795** m³
